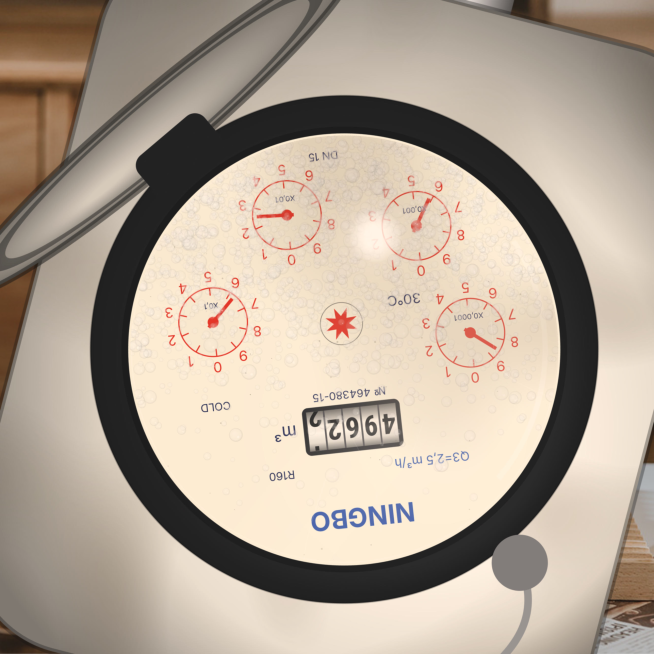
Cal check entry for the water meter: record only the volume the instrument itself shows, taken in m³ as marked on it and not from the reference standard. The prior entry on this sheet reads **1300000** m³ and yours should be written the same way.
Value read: **49621.6258** m³
